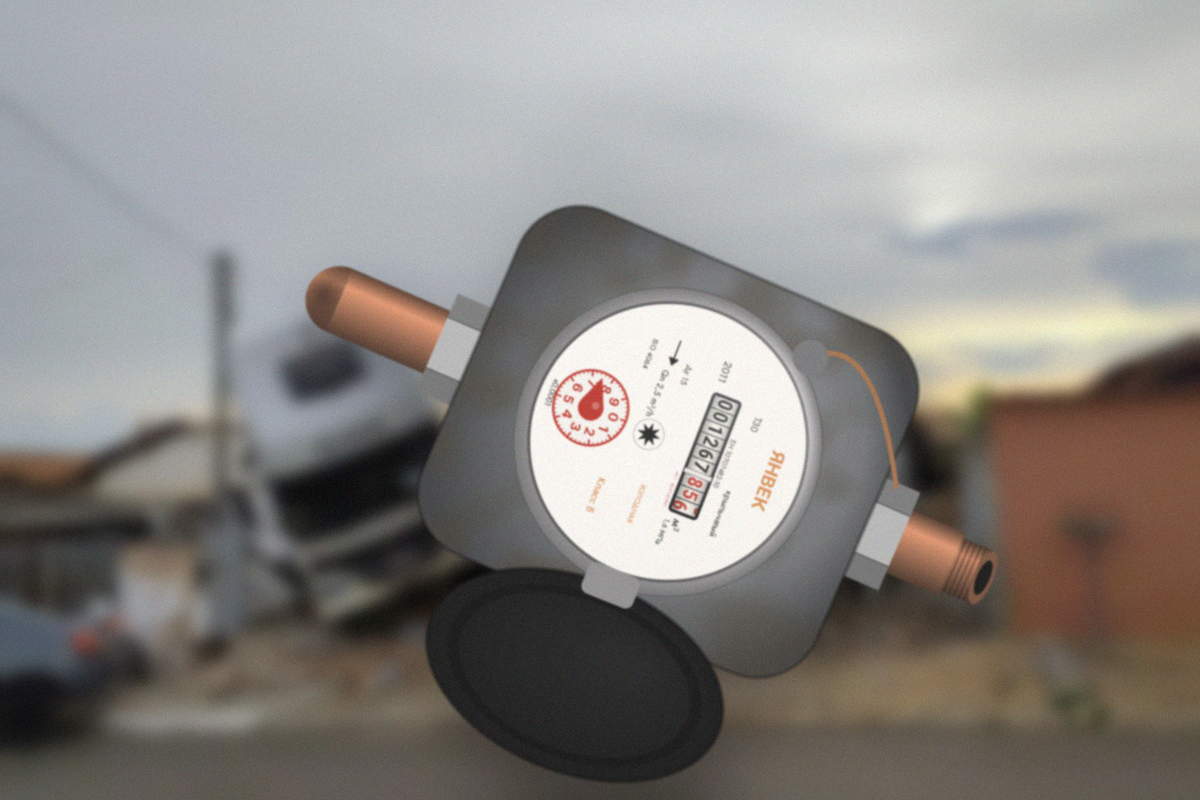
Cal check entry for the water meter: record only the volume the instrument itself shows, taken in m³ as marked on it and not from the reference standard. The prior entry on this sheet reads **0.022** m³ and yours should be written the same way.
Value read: **1267.8557** m³
